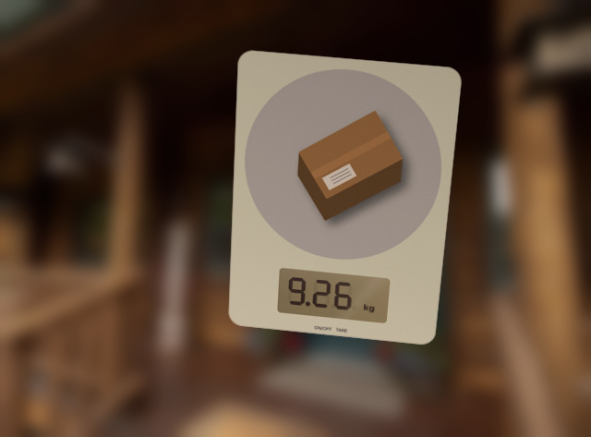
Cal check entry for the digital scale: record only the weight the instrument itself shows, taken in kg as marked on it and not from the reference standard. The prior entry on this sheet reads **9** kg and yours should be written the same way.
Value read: **9.26** kg
